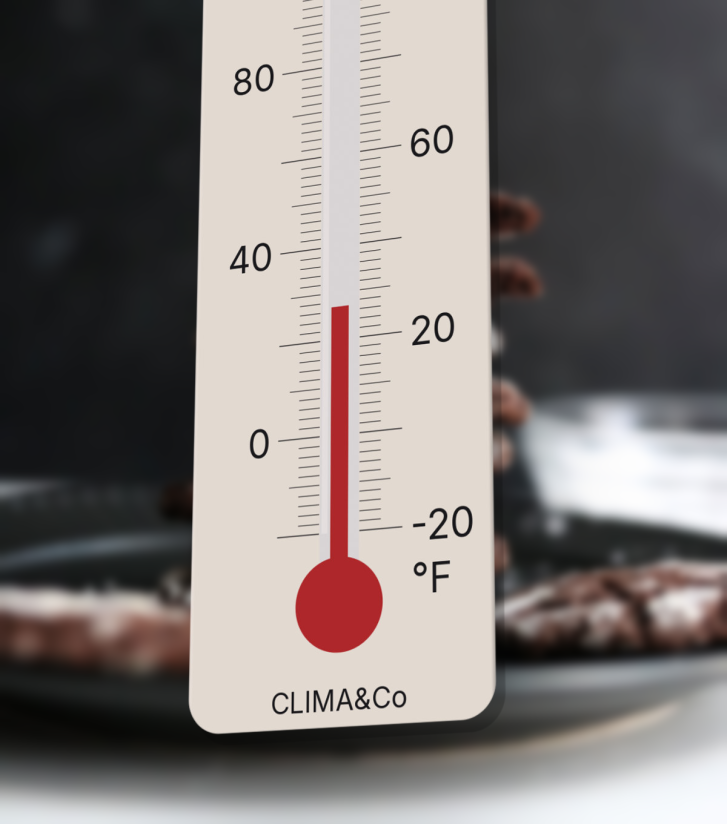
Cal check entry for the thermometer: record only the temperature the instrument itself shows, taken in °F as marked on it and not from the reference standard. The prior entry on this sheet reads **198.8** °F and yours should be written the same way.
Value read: **27** °F
